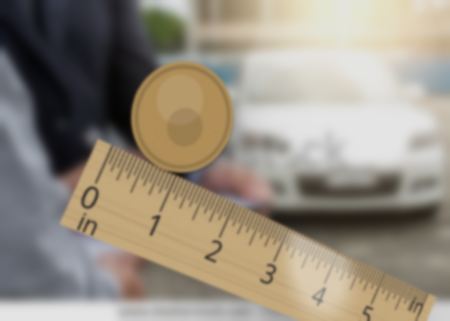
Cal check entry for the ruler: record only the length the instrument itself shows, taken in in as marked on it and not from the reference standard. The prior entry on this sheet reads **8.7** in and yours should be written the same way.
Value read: **1.5** in
